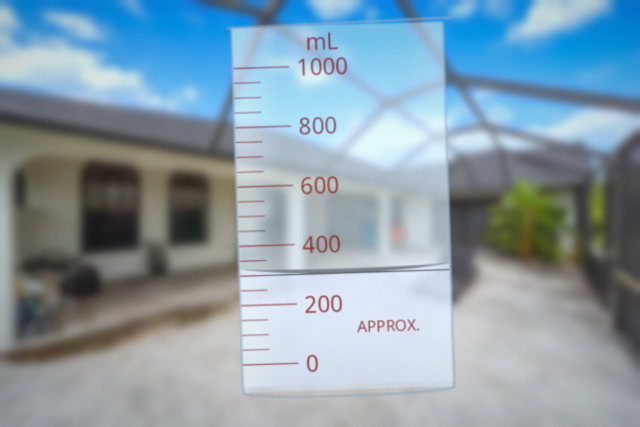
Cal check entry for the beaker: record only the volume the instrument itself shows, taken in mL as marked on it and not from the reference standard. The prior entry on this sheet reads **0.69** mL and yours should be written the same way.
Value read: **300** mL
